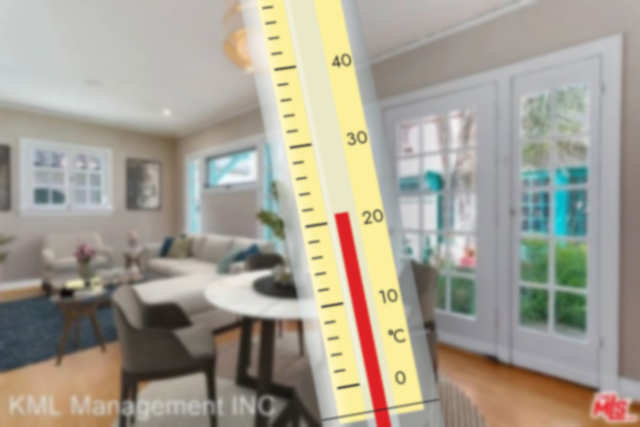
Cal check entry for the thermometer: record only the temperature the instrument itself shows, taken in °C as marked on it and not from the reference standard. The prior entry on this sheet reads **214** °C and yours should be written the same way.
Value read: **21** °C
